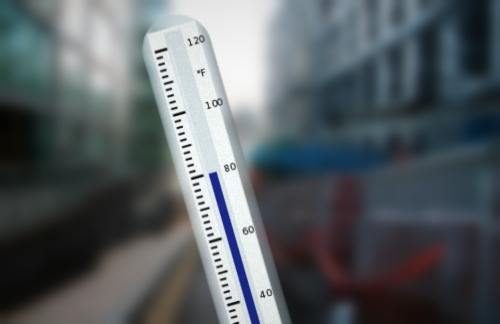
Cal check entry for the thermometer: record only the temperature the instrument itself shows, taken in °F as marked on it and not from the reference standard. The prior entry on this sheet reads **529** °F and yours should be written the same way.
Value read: **80** °F
